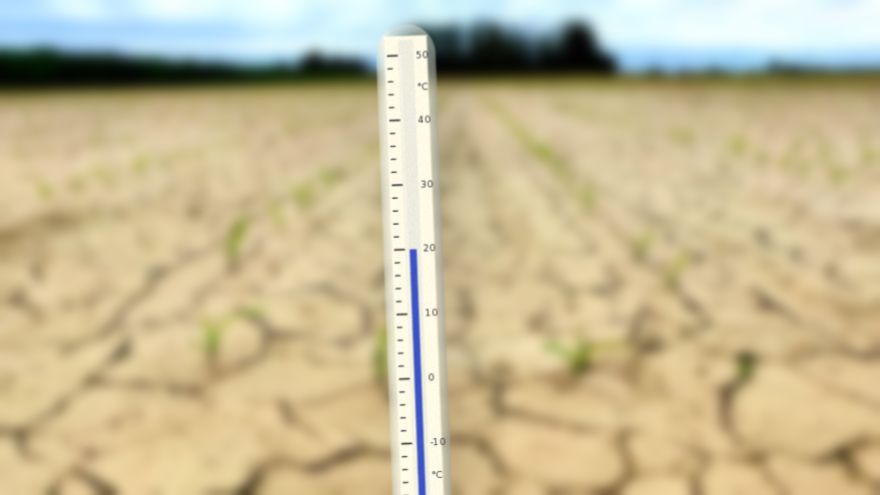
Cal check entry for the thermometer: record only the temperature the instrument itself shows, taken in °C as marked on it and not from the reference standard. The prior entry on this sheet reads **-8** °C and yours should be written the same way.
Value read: **20** °C
